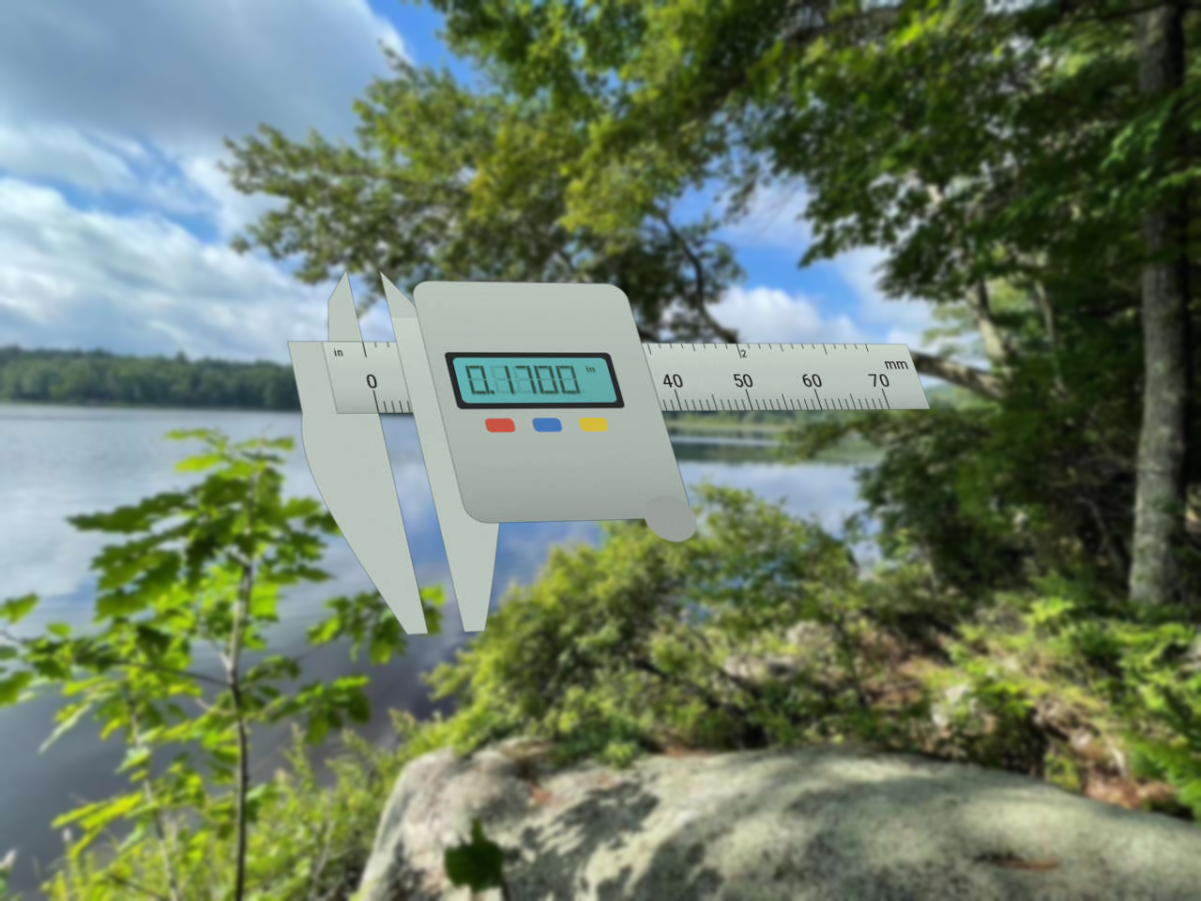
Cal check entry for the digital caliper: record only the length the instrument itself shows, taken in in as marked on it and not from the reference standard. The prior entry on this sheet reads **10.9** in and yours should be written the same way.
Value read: **0.1700** in
